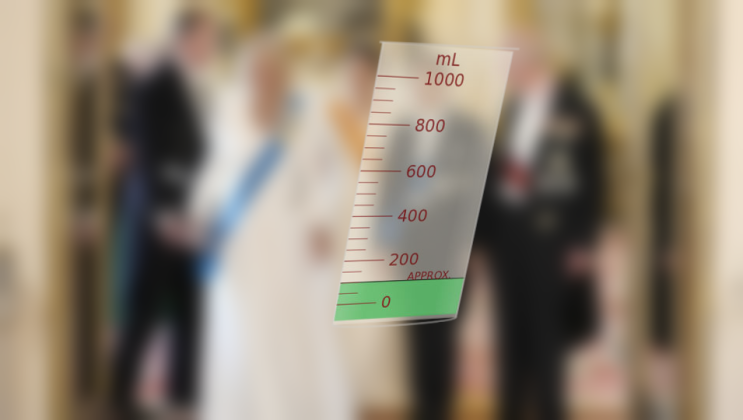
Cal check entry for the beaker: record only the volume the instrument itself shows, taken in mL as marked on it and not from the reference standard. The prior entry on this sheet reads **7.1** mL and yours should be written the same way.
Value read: **100** mL
